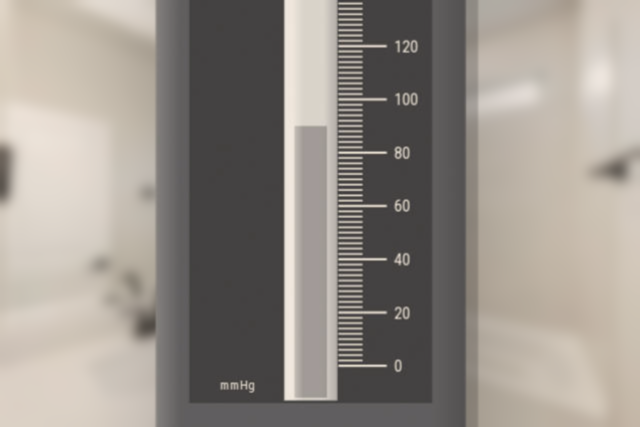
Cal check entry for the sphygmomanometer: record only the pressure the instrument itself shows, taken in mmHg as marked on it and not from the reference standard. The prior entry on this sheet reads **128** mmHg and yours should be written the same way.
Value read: **90** mmHg
